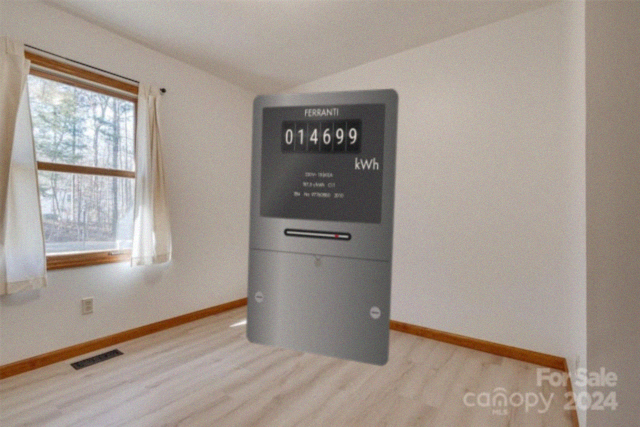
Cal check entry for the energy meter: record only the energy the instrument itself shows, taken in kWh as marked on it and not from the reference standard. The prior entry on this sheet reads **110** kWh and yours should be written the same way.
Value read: **14699** kWh
